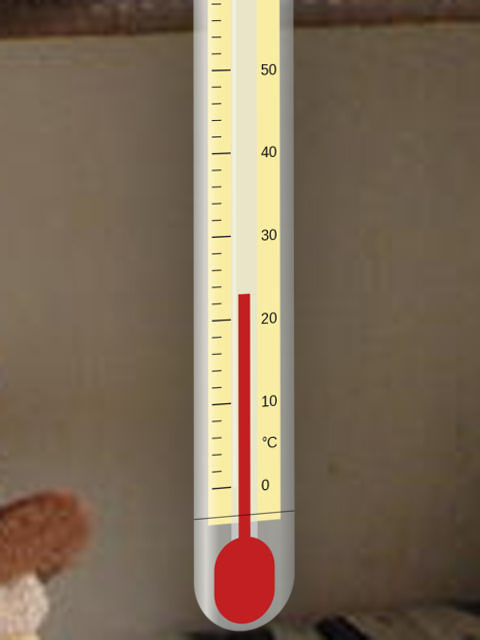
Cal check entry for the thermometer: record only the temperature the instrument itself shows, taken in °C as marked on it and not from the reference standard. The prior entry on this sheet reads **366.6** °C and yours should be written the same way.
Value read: **23** °C
